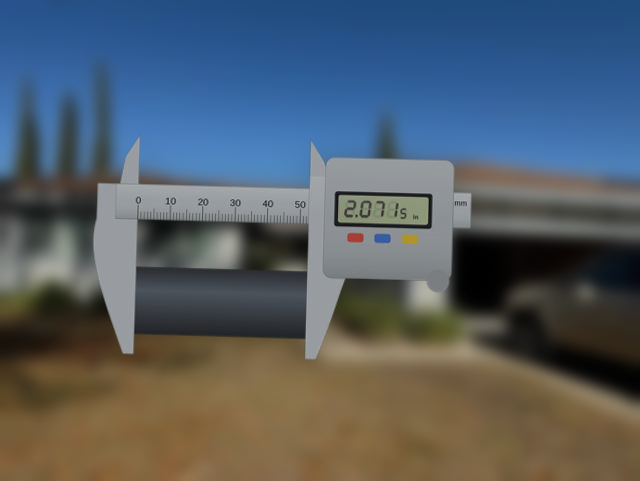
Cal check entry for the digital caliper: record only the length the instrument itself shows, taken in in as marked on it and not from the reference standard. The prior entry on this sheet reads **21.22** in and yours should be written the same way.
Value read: **2.0715** in
